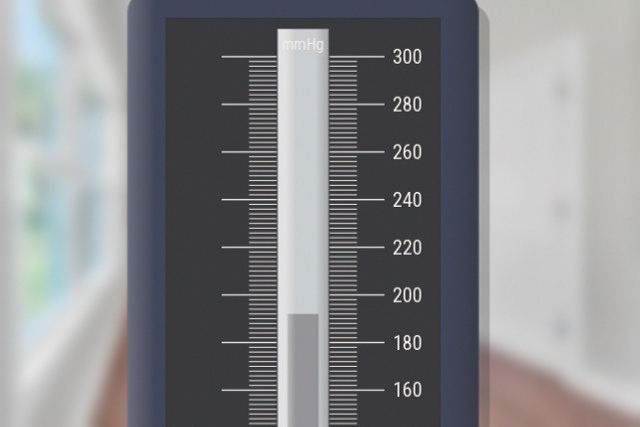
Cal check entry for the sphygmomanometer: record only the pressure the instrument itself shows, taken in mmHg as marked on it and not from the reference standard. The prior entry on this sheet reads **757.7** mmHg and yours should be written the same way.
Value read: **192** mmHg
